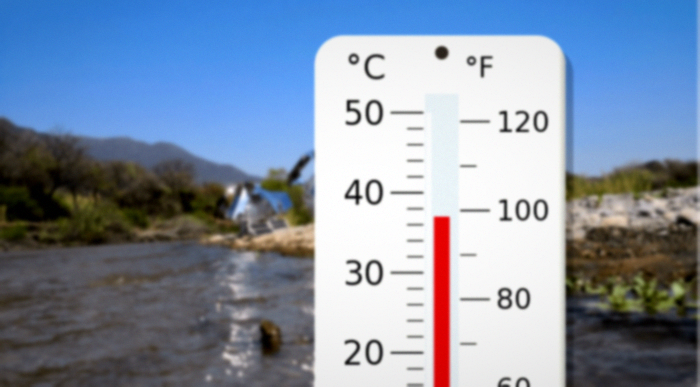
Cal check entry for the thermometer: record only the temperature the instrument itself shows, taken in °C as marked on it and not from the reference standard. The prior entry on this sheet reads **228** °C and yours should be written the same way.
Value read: **37** °C
